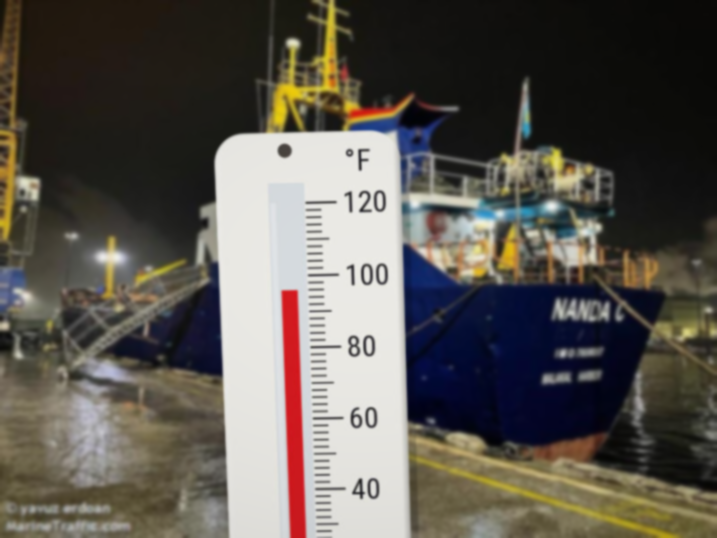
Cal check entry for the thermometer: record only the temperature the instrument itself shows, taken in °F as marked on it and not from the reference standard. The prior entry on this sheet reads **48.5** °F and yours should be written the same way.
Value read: **96** °F
